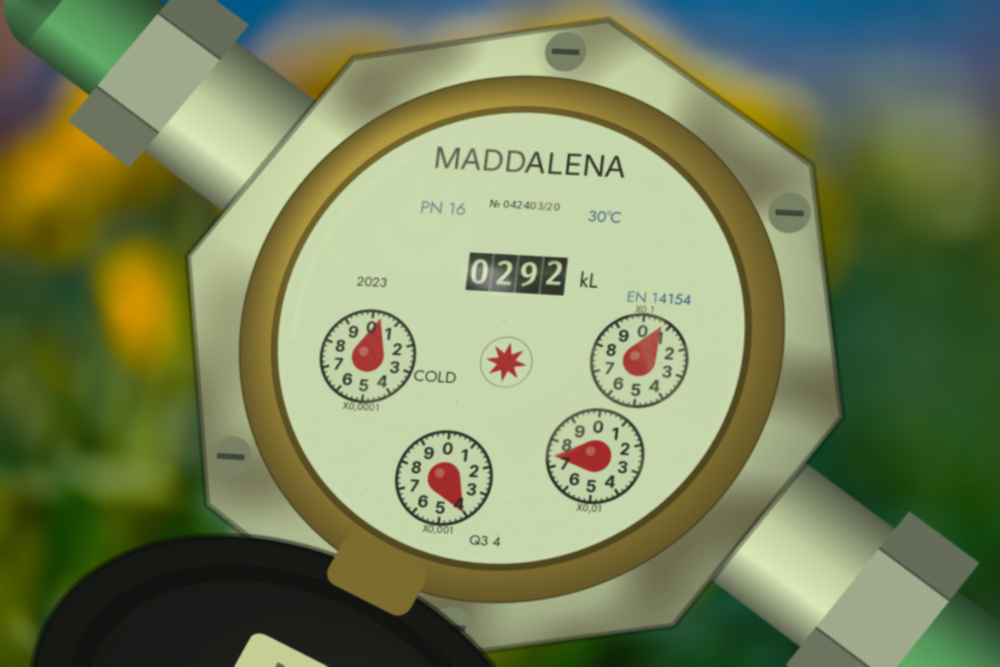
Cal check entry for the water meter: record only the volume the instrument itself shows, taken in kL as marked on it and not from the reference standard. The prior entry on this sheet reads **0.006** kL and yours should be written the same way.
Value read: **292.0740** kL
